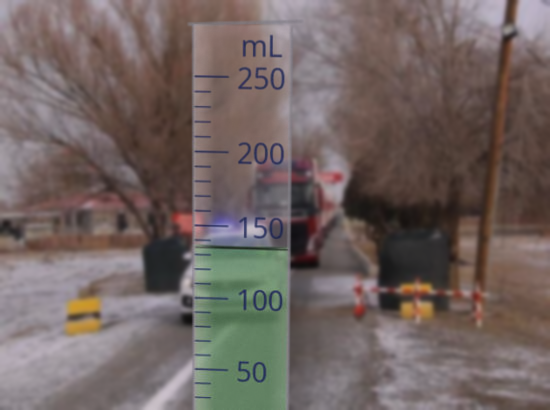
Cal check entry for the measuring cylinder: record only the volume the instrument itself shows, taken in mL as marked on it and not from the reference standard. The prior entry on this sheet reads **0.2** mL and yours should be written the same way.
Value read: **135** mL
